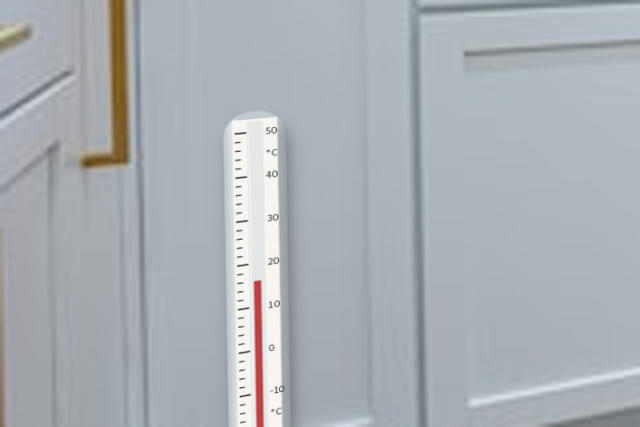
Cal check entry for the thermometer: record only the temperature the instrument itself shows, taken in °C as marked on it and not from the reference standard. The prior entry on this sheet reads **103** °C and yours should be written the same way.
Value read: **16** °C
